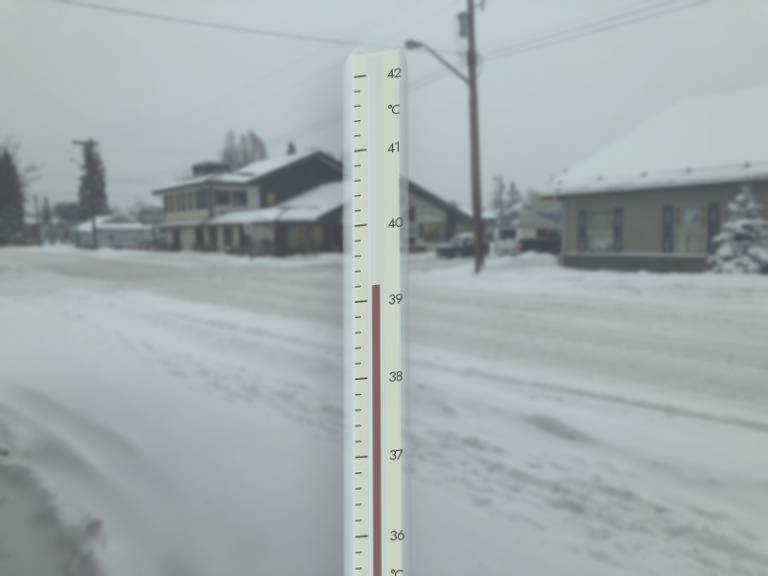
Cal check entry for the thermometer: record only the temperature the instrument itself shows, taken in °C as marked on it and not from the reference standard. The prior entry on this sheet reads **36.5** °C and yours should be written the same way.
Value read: **39.2** °C
